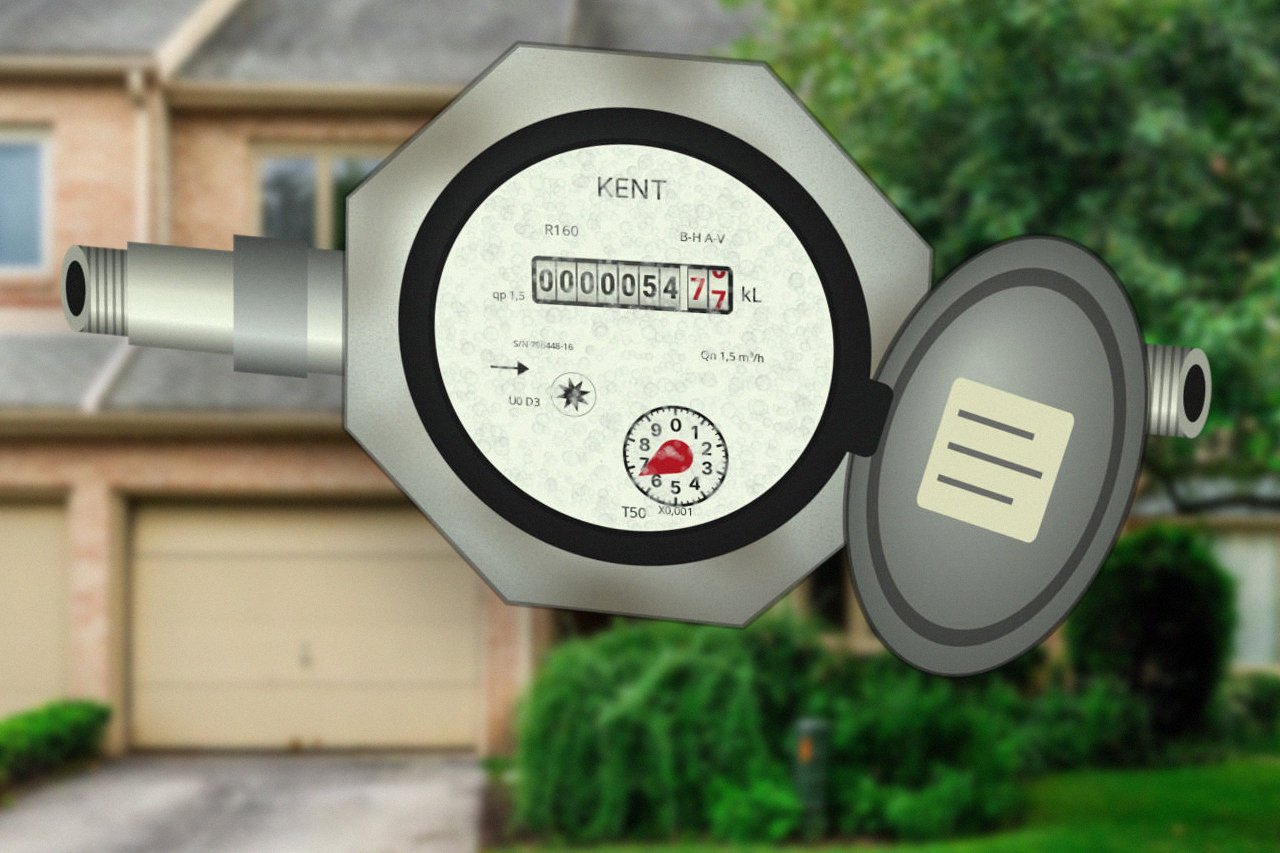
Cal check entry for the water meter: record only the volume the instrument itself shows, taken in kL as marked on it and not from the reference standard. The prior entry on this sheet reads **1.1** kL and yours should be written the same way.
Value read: **54.766** kL
